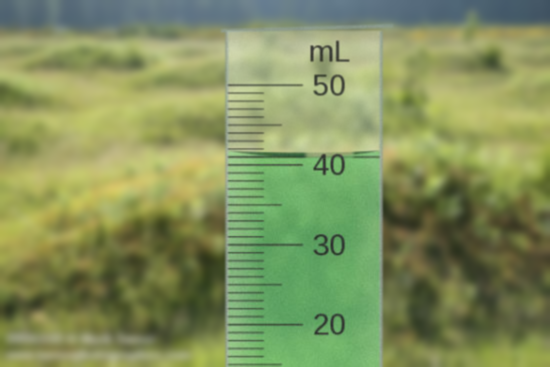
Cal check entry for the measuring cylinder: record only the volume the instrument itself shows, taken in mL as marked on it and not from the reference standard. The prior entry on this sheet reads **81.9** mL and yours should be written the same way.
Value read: **41** mL
